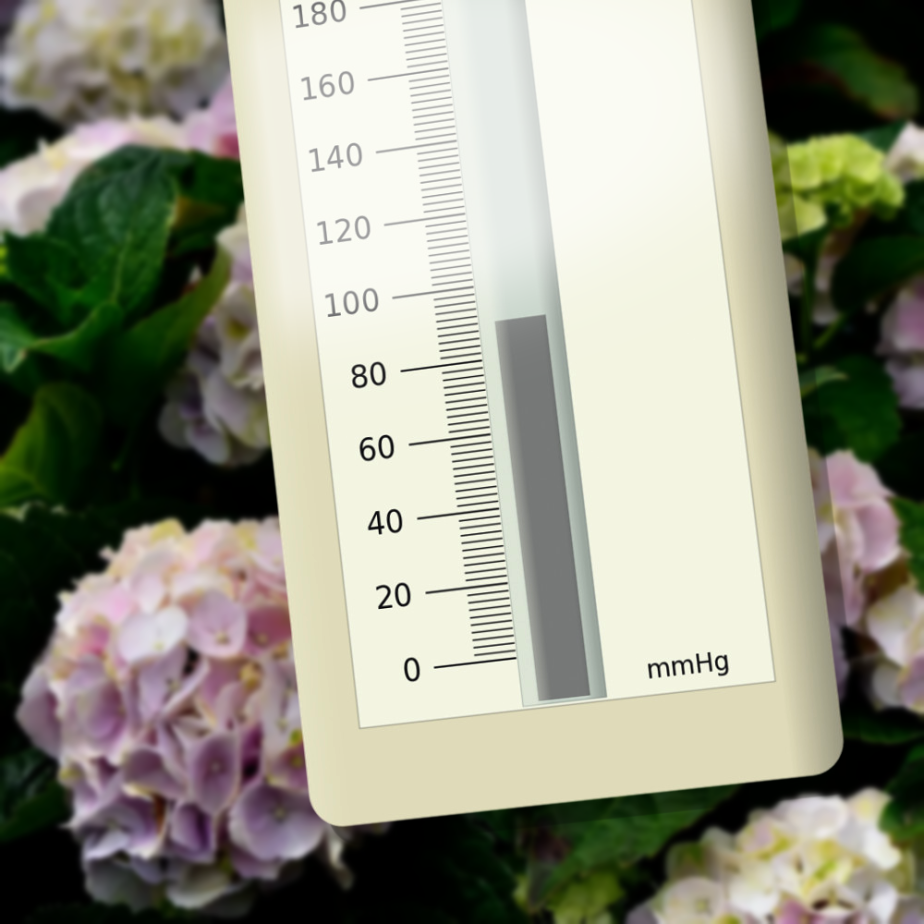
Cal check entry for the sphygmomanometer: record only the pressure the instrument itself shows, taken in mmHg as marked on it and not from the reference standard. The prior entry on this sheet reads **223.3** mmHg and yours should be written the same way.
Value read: **90** mmHg
